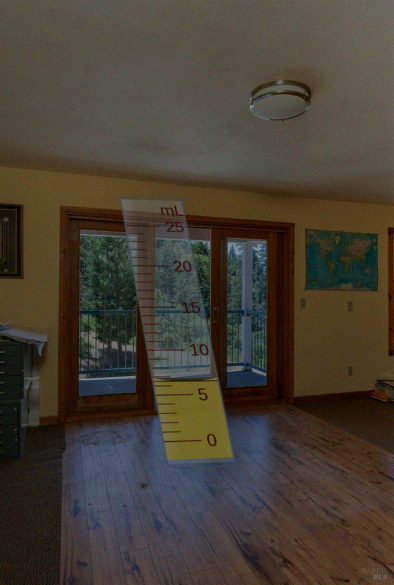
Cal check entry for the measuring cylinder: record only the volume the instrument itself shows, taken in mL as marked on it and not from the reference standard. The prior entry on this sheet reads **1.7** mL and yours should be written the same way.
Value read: **6.5** mL
